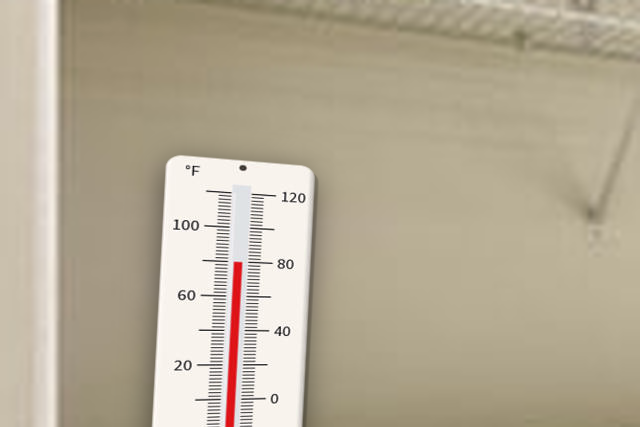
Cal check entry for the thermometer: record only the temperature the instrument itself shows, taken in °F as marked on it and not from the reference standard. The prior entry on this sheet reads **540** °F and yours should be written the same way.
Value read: **80** °F
